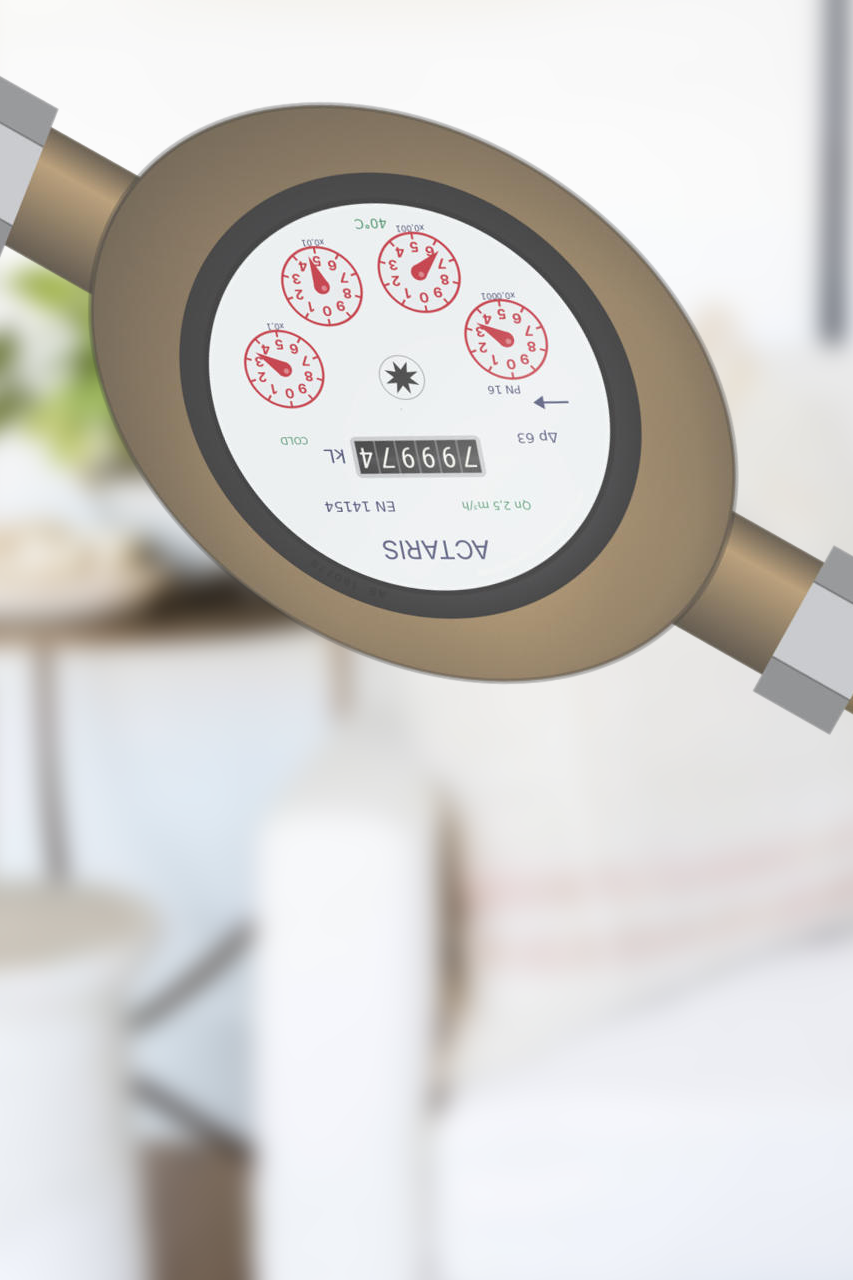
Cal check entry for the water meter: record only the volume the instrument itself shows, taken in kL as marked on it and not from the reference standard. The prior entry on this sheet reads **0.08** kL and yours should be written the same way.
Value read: **799974.3463** kL
